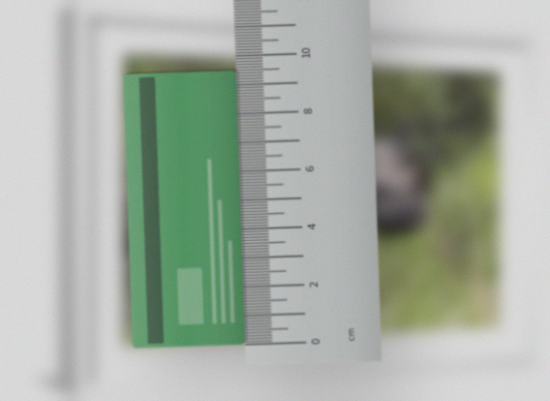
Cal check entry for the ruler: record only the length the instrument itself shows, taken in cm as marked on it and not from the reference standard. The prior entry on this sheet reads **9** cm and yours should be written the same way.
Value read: **9.5** cm
